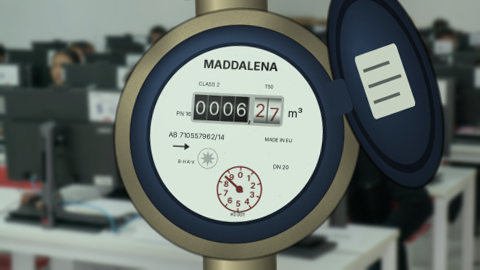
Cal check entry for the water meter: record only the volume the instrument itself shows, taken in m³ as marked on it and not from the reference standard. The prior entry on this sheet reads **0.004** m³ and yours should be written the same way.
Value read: **6.268** m³
